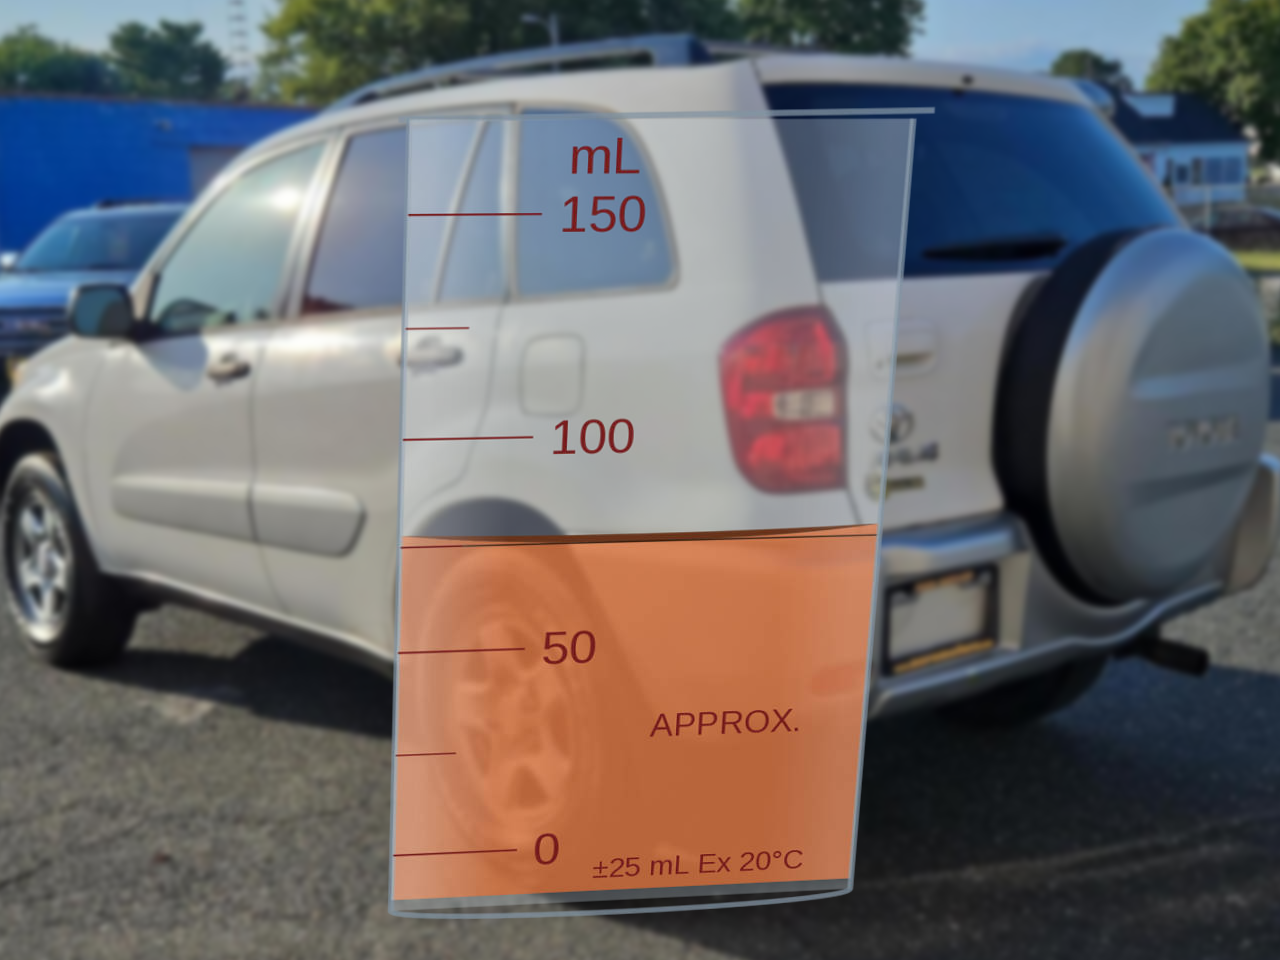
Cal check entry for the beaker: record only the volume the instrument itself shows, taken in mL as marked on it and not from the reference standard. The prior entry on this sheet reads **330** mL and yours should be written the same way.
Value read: **75** mL
